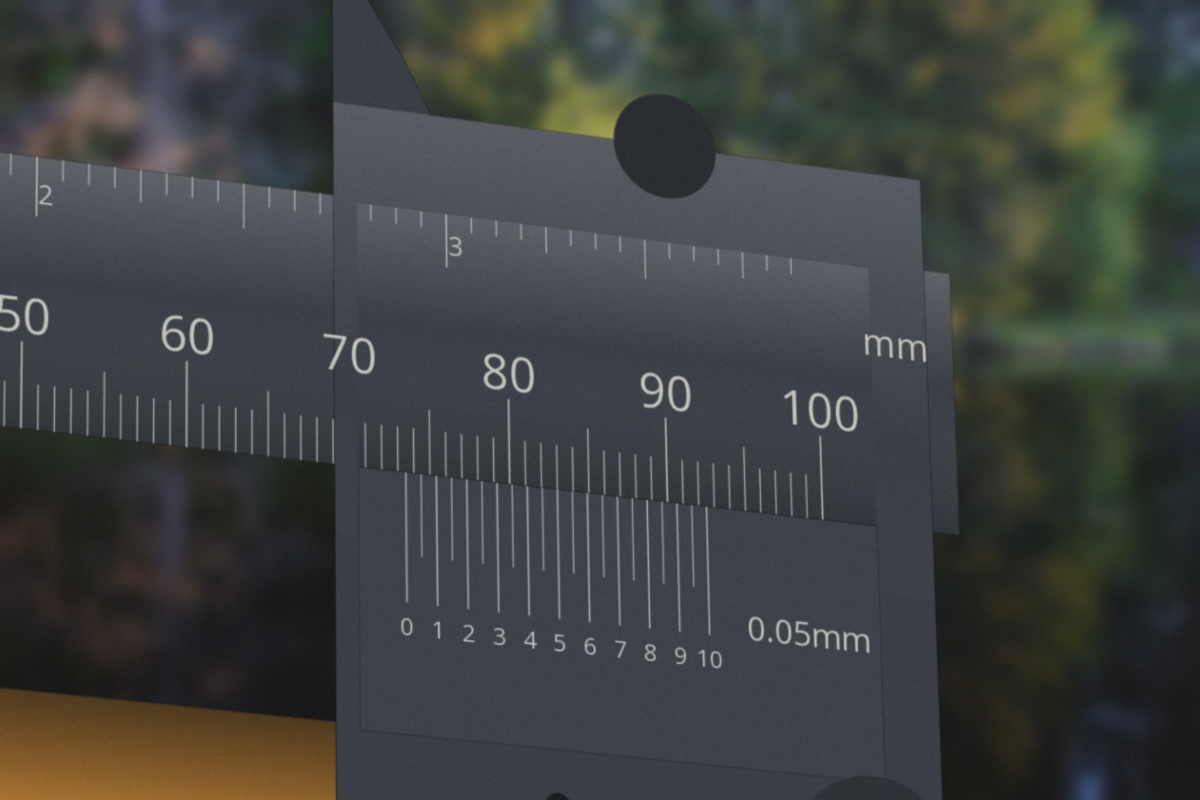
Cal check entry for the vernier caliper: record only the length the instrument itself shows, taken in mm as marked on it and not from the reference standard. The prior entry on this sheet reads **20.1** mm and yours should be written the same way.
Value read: **73.5** mm
